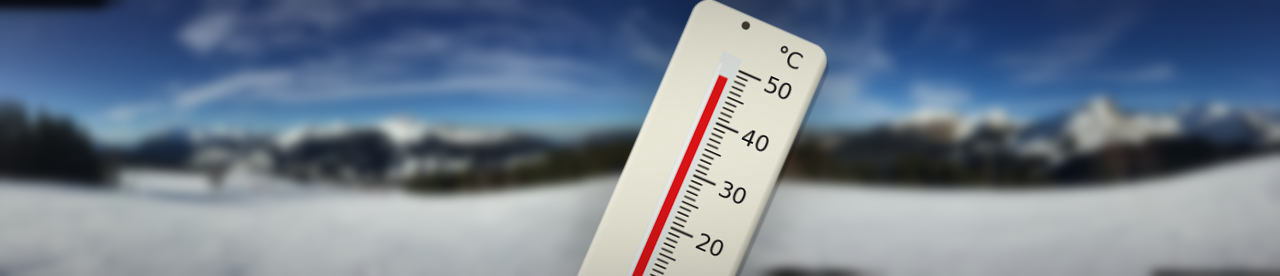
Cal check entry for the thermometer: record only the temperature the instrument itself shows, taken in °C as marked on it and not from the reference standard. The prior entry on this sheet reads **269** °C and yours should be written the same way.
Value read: **48** °C
